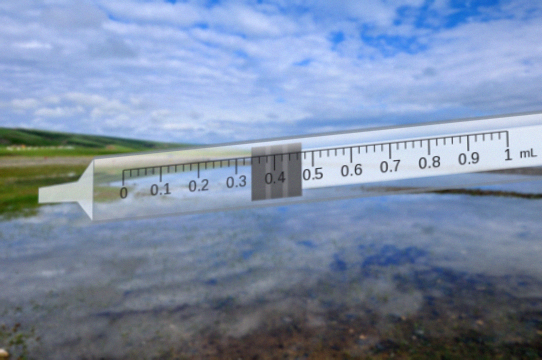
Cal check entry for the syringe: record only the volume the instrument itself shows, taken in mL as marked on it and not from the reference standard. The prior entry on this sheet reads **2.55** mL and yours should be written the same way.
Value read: **0.34** mL
